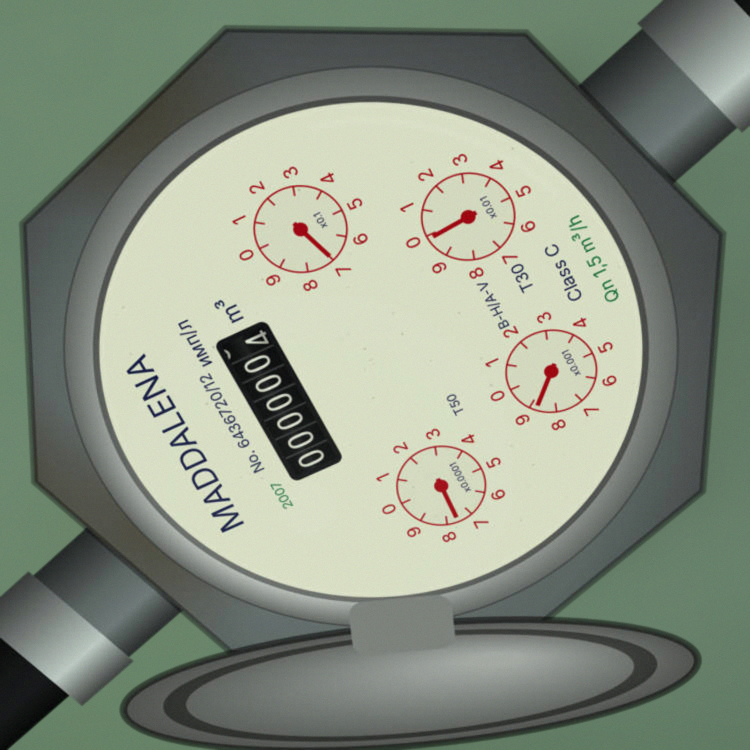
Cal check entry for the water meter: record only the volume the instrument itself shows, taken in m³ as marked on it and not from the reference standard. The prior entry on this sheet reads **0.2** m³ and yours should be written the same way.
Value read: **3.6987** m³
